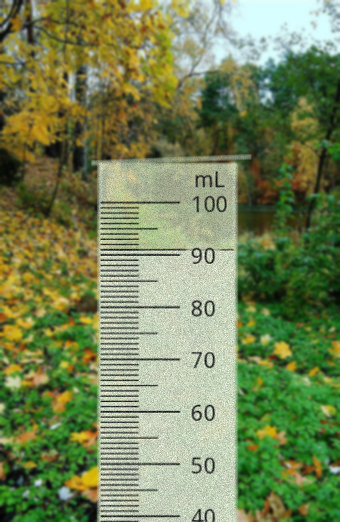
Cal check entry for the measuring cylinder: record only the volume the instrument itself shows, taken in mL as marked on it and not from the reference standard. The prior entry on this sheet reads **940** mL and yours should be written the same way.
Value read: **91** mL
